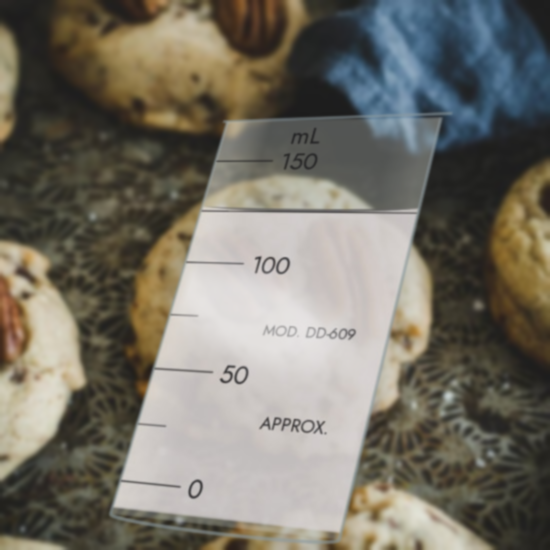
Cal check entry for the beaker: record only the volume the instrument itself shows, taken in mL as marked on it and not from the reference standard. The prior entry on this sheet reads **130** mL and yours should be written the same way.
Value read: **125** mL
